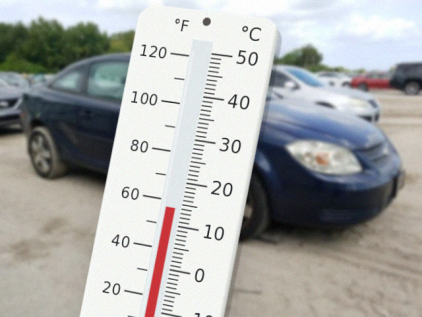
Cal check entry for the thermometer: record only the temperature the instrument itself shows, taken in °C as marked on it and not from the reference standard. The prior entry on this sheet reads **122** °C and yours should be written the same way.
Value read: **14** °C
